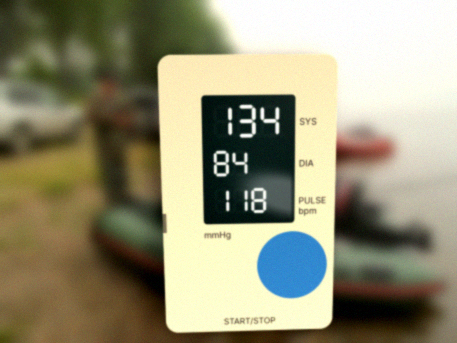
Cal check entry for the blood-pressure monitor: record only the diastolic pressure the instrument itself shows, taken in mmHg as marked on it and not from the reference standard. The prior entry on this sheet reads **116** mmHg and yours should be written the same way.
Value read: **84** mmHg
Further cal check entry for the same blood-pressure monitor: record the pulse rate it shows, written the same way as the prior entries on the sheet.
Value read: **118** bpm
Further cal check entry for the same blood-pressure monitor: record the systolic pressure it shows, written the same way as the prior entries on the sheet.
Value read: **134** mmHg
